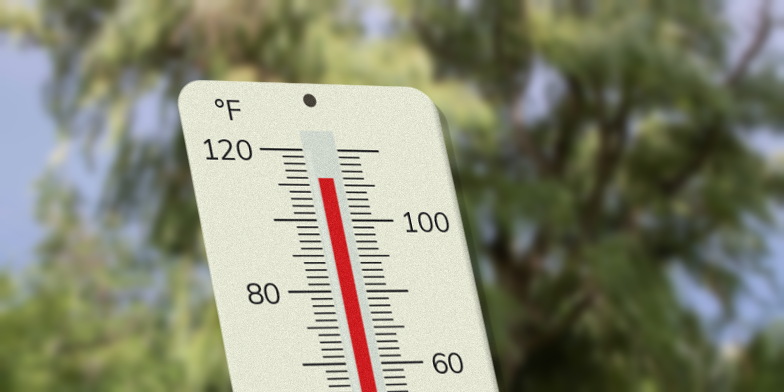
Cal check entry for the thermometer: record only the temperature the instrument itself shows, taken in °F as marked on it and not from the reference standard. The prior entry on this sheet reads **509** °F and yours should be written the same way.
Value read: **112** °F
